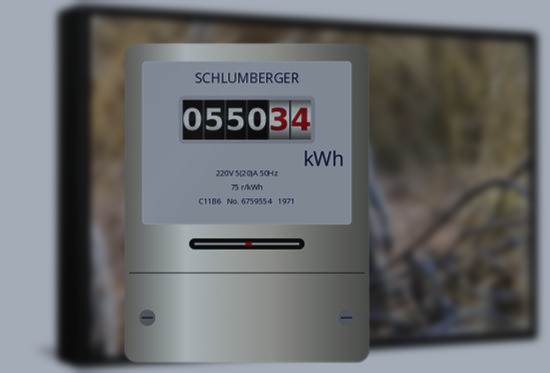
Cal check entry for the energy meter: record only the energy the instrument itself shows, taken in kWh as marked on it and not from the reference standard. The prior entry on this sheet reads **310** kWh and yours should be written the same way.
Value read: **550.34** kWh
